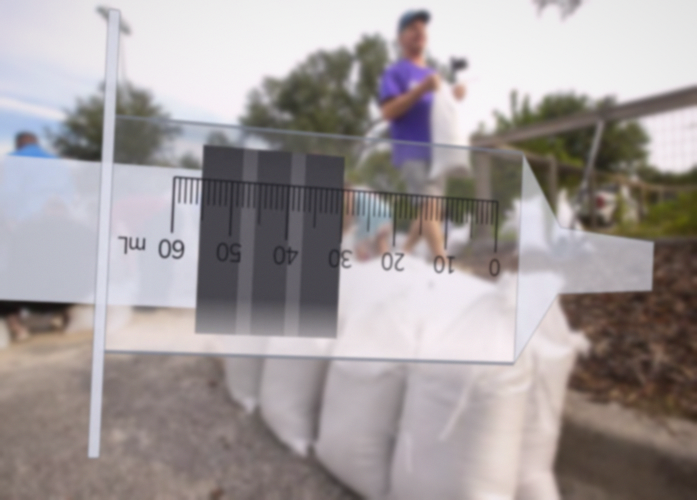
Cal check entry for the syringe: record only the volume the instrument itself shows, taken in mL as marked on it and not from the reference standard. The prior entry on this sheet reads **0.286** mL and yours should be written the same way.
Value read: **30** mL
